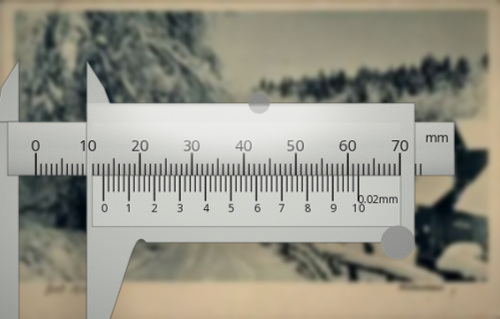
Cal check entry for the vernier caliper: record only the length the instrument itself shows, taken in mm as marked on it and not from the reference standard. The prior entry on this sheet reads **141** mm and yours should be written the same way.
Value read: **13.0** mm
